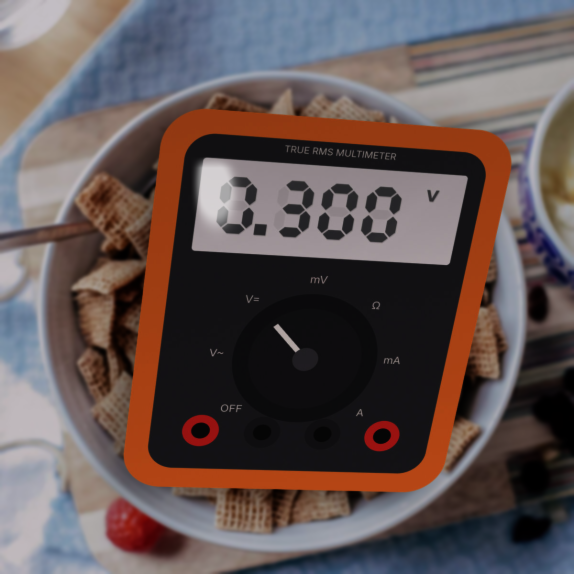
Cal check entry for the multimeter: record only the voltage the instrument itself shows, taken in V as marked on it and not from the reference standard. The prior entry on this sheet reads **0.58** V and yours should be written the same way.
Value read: **0.300** V
